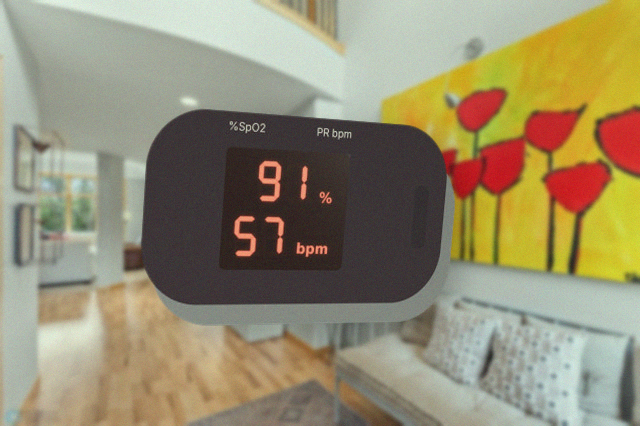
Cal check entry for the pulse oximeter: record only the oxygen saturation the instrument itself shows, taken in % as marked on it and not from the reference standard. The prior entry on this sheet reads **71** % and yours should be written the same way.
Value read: **91** %
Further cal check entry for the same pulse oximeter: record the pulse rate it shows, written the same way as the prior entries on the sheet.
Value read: **57** bpm
